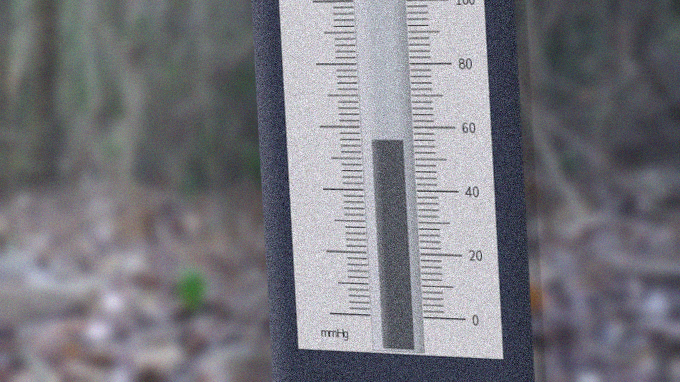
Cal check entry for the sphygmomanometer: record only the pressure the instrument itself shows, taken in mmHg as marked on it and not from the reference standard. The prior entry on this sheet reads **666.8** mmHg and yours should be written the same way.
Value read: **56** mmHg
